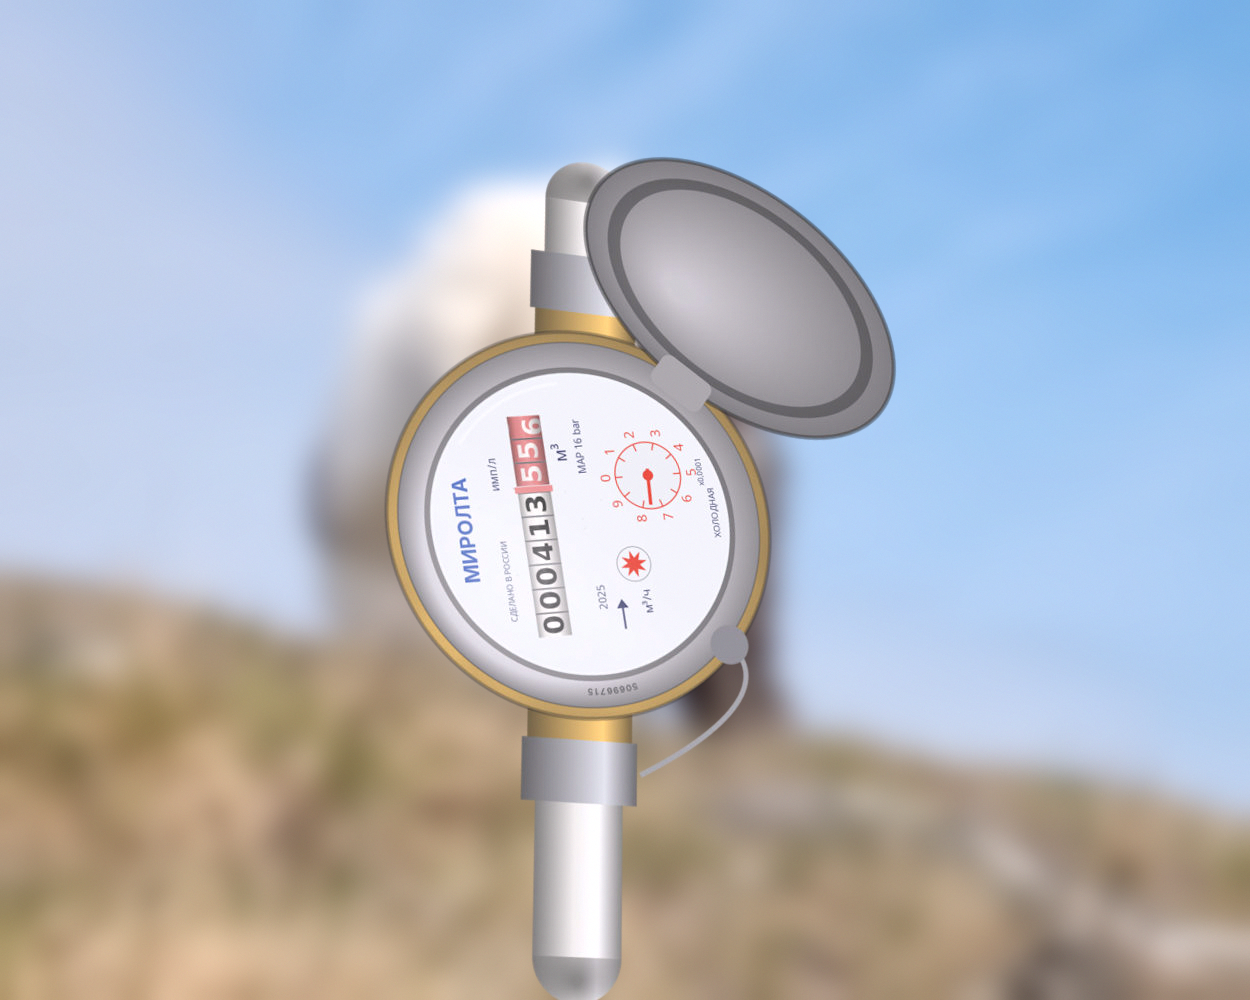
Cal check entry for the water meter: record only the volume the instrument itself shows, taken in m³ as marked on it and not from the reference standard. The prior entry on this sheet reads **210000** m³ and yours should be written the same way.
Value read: **413.5557** m³
